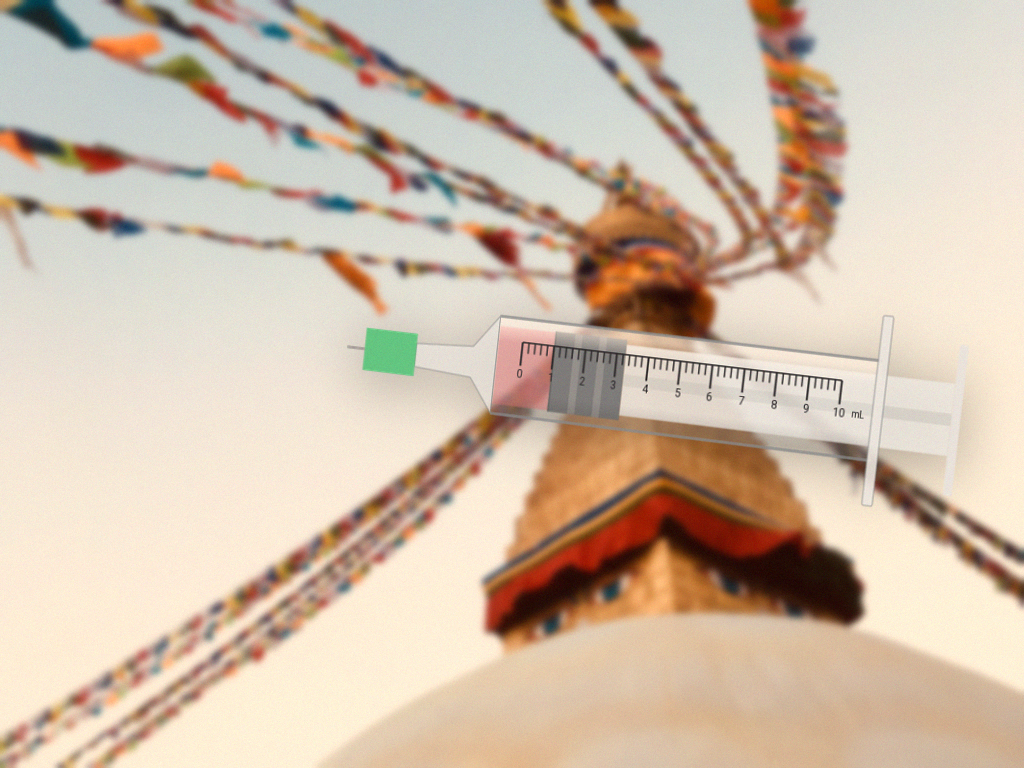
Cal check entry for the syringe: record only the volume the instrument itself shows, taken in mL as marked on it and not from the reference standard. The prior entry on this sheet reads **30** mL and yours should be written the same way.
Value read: **1** mL
